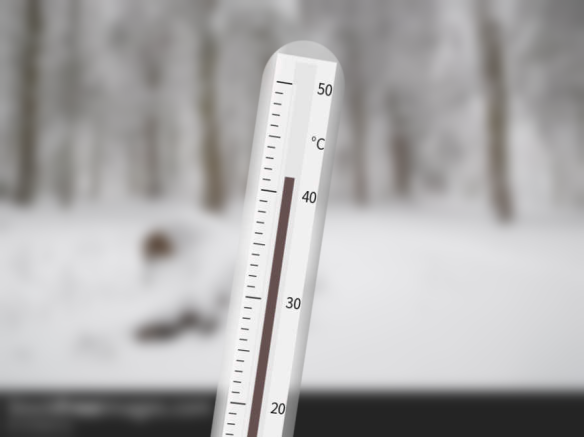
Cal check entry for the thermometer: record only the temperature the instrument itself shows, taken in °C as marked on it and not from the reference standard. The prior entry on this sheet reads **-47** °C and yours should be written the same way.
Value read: **41.5** °C
